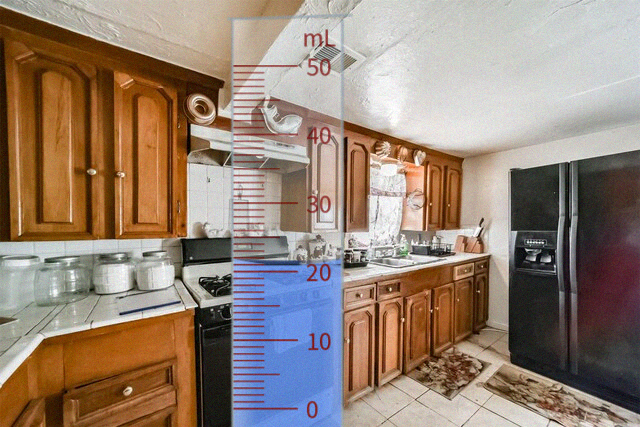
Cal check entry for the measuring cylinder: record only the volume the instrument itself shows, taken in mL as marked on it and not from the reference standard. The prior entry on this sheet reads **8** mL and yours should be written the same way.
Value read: **21** mL
